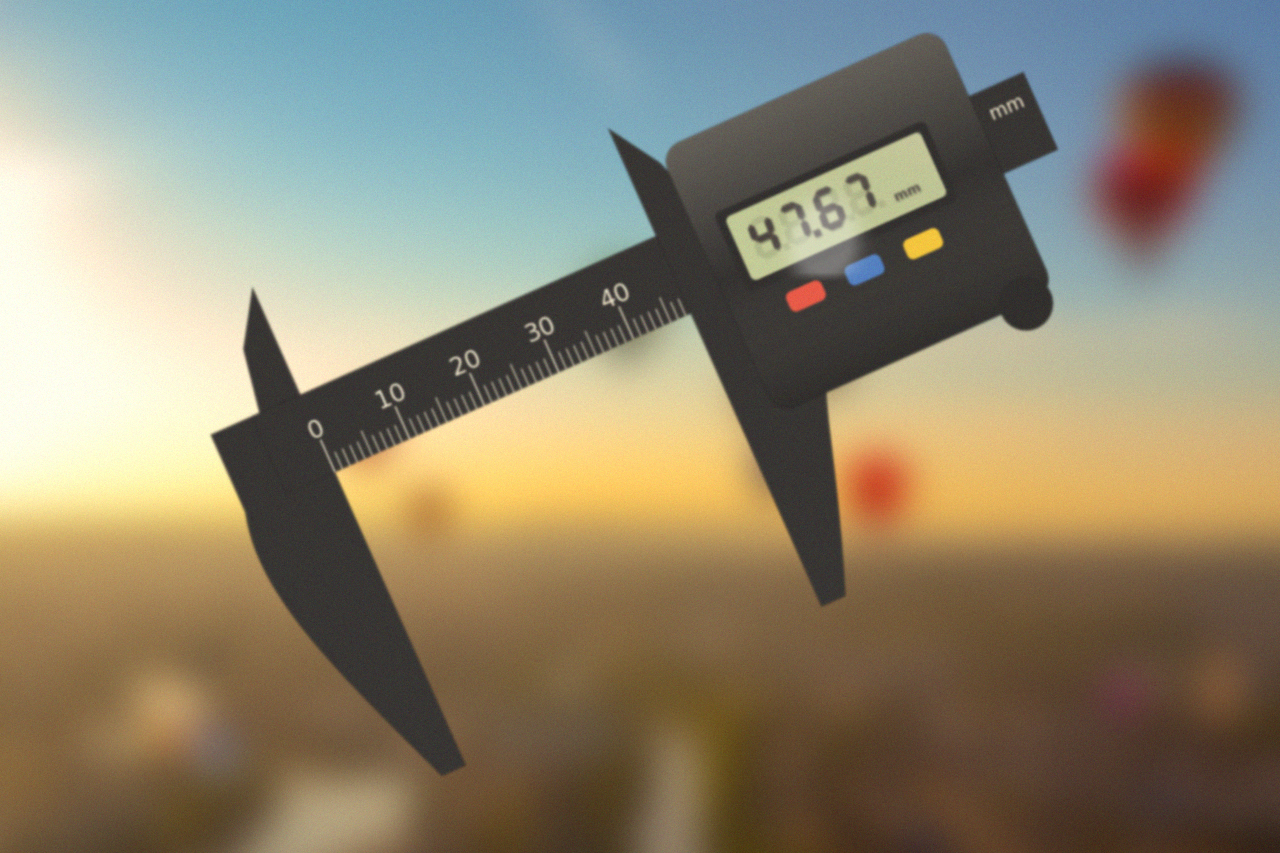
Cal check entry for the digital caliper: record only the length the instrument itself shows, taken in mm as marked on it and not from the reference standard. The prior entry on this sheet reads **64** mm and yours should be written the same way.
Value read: **47.67** mm
